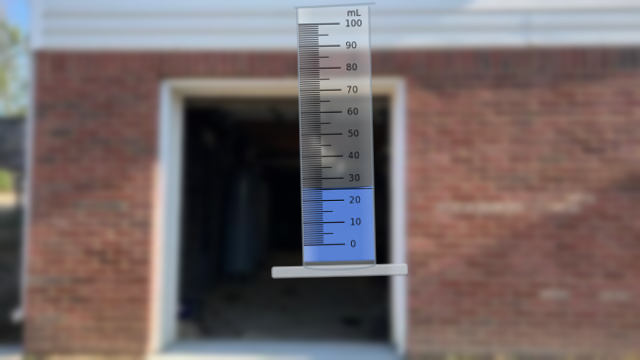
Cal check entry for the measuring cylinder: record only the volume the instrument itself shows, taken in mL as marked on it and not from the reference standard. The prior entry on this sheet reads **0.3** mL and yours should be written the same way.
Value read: **25** mL
